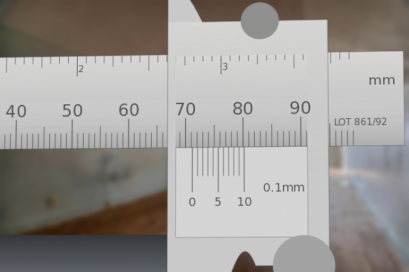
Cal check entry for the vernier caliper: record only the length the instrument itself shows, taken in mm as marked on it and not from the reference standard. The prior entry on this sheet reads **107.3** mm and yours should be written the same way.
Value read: **71.2** mm
